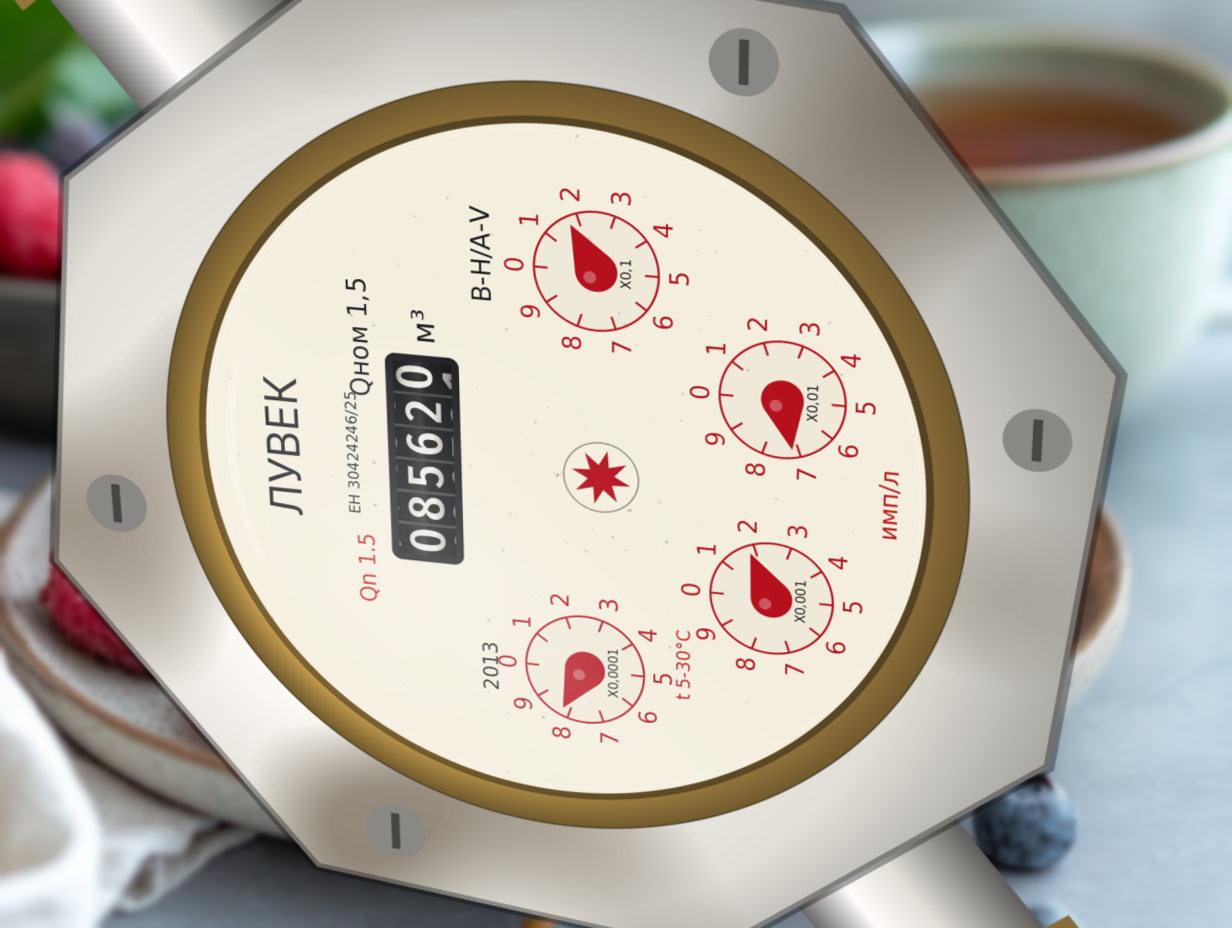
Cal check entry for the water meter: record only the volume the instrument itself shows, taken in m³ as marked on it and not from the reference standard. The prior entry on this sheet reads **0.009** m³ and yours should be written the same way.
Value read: **85620.1718** m³
